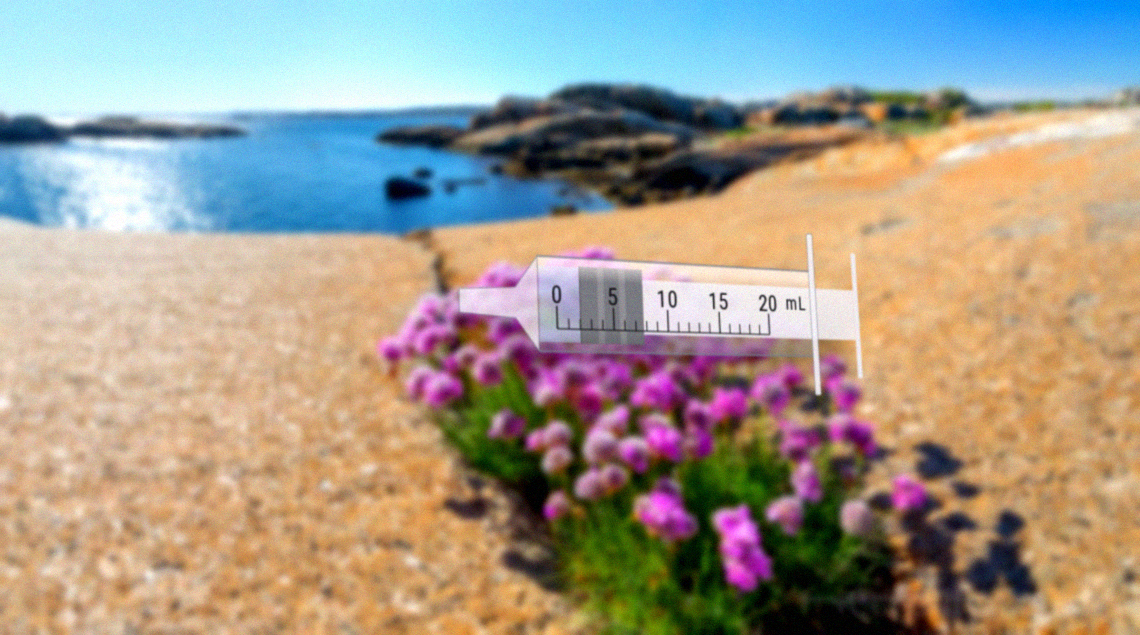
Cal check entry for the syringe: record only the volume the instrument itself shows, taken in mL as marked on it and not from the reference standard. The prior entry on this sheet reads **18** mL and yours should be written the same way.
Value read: **2** mL
